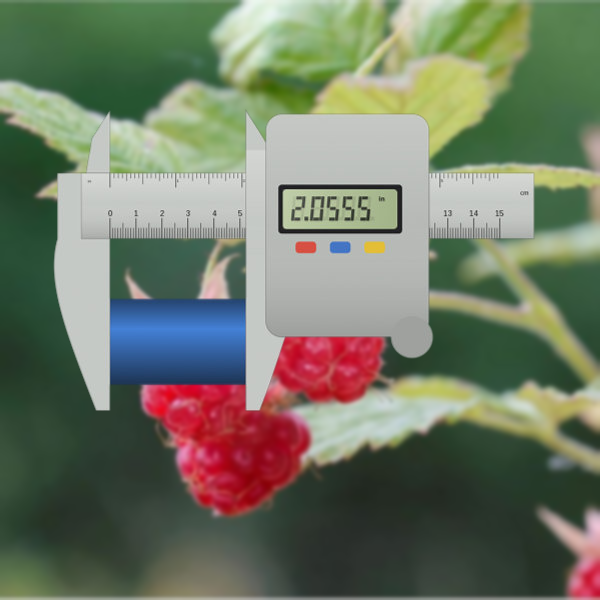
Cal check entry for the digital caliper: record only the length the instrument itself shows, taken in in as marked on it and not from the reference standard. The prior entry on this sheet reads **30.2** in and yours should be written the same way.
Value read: **2.0555** in
